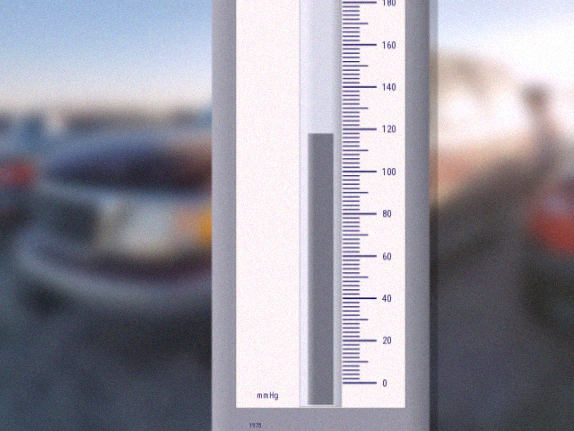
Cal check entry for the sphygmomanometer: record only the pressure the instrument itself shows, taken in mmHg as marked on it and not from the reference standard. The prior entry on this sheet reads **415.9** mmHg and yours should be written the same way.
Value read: **118** mmHg
